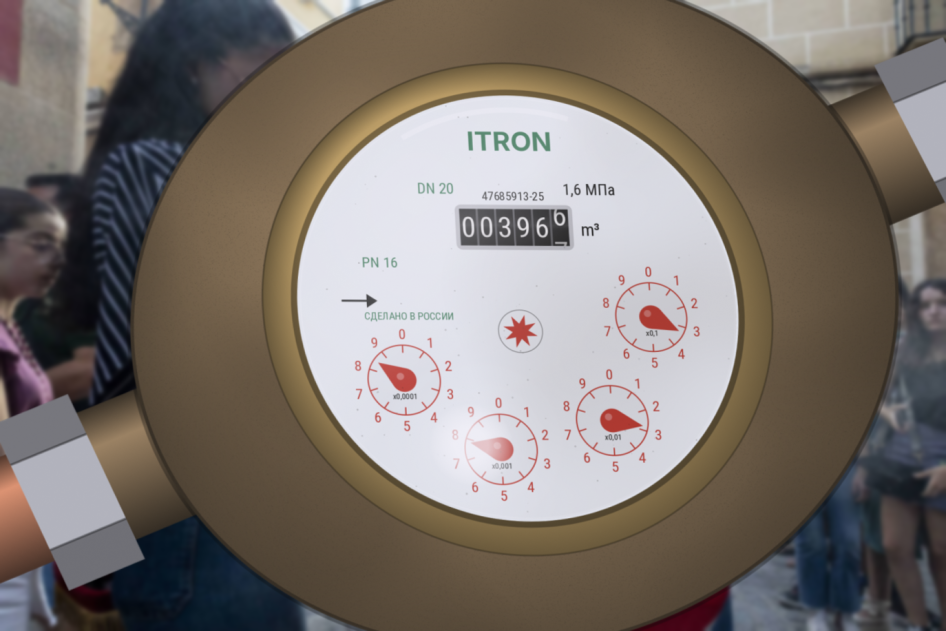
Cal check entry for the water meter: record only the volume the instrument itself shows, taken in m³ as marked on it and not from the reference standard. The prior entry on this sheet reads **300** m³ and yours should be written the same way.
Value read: **3966.3278** m³
